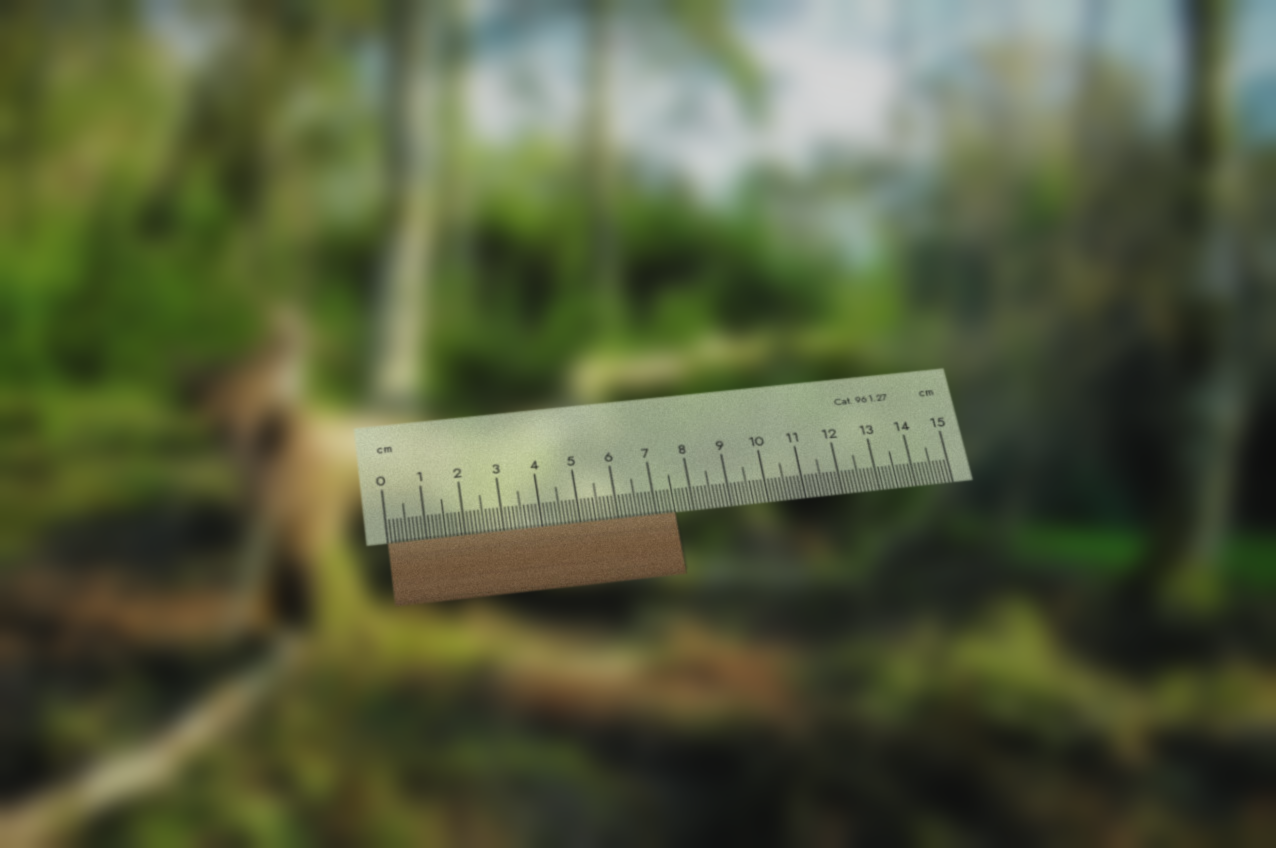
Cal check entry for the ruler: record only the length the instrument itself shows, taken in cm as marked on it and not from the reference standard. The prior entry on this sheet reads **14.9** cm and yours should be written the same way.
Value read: **7.5** cm
